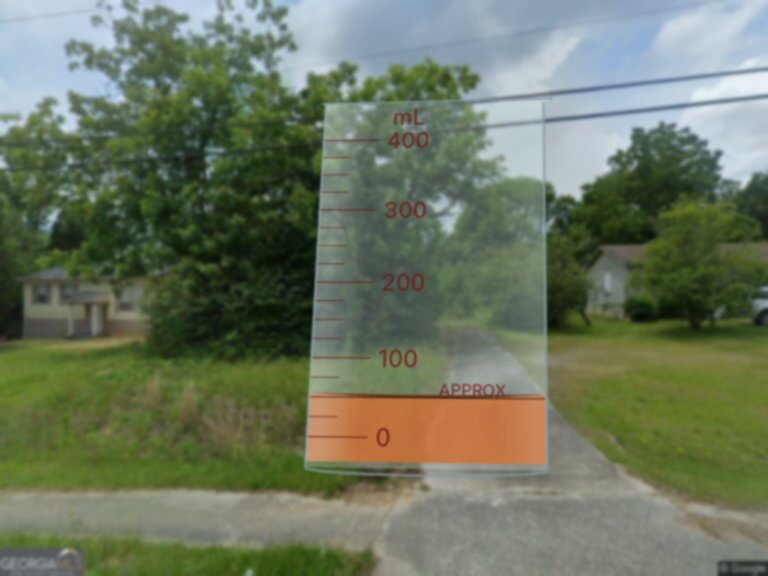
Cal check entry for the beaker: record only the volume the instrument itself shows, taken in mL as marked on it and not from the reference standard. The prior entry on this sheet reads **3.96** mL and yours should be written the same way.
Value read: **50** mL
